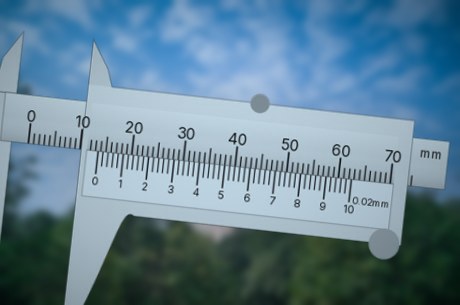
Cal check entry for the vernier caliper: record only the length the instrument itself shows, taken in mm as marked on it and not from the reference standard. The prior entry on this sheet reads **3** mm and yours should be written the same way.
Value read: **13.5** mm
